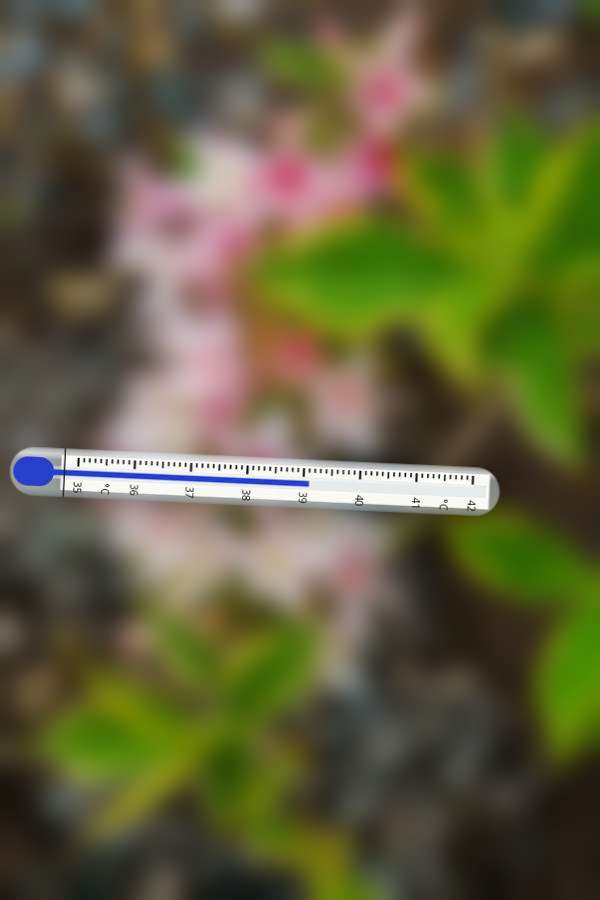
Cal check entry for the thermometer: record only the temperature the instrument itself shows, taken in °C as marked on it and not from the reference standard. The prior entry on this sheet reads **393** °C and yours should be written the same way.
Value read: **39.1** °C
